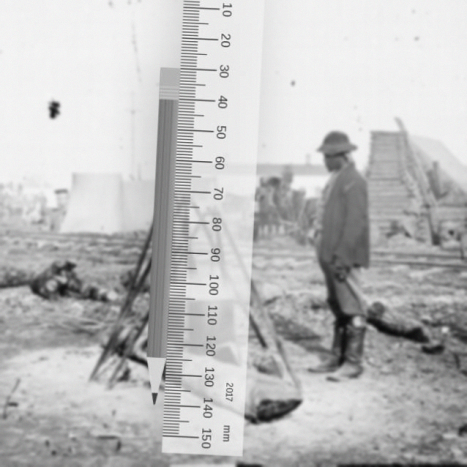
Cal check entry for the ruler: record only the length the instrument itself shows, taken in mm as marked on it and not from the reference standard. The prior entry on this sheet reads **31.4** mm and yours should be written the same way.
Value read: **110** mm
